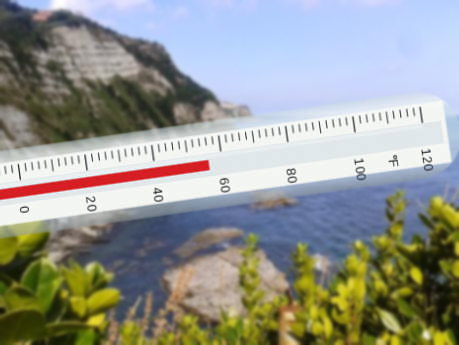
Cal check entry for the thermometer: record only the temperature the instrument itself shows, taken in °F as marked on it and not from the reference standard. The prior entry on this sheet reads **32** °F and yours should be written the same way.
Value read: **56** °F
